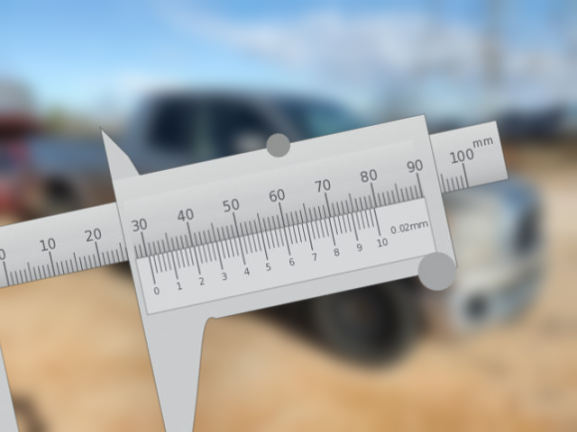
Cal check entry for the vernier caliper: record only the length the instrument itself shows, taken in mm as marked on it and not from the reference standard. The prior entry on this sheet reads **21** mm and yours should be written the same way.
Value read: **30.5** mm
